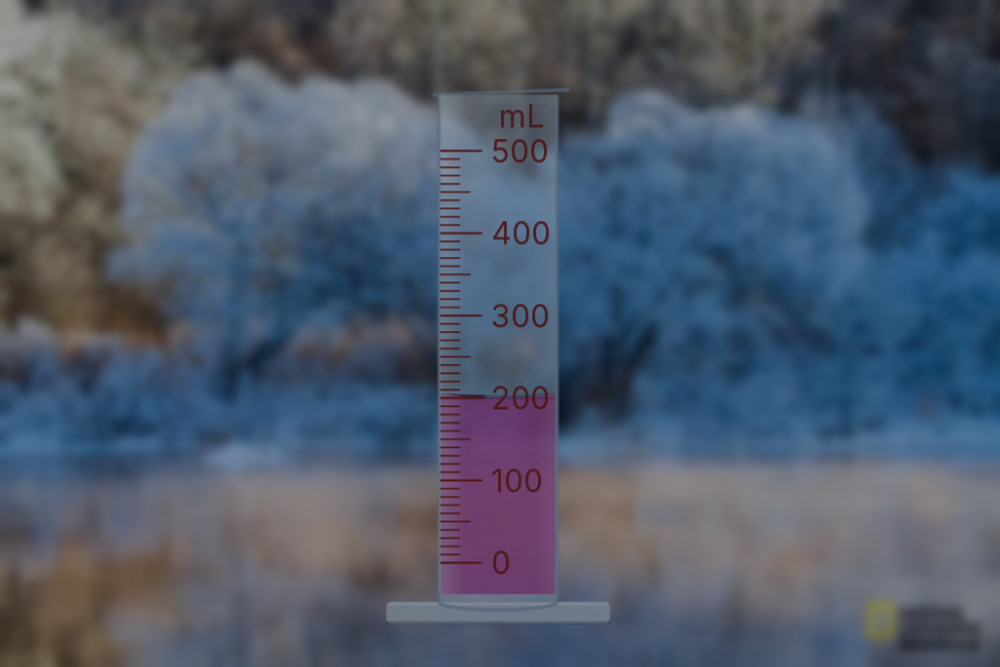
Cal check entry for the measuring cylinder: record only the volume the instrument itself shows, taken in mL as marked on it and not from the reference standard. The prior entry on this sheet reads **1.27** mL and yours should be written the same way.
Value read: **200** mL
